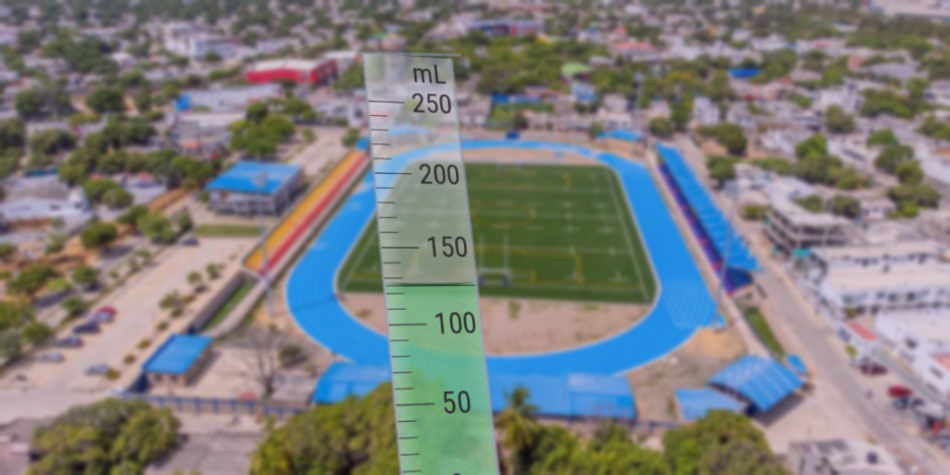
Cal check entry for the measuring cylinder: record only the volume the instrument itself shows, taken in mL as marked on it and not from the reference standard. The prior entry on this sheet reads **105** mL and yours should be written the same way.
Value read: **125** mL
